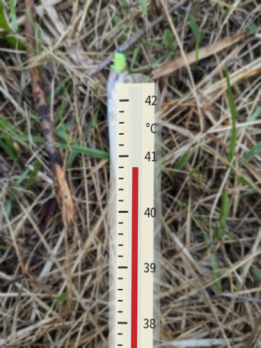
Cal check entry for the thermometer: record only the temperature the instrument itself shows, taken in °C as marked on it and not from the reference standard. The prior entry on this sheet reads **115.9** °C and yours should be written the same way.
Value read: **40.8** °C
